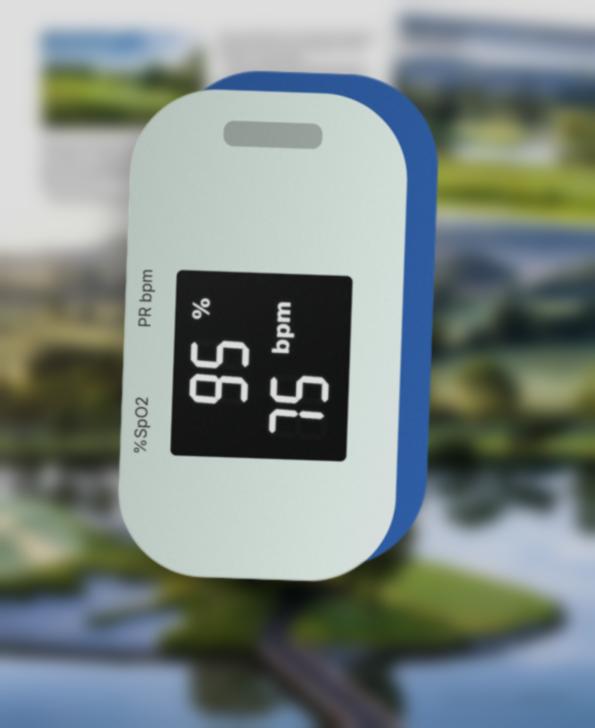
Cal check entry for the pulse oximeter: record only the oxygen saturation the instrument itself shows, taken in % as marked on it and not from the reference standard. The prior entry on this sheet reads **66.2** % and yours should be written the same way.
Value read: **95** %
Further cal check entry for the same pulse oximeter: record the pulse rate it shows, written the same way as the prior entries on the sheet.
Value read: **75** bpm
